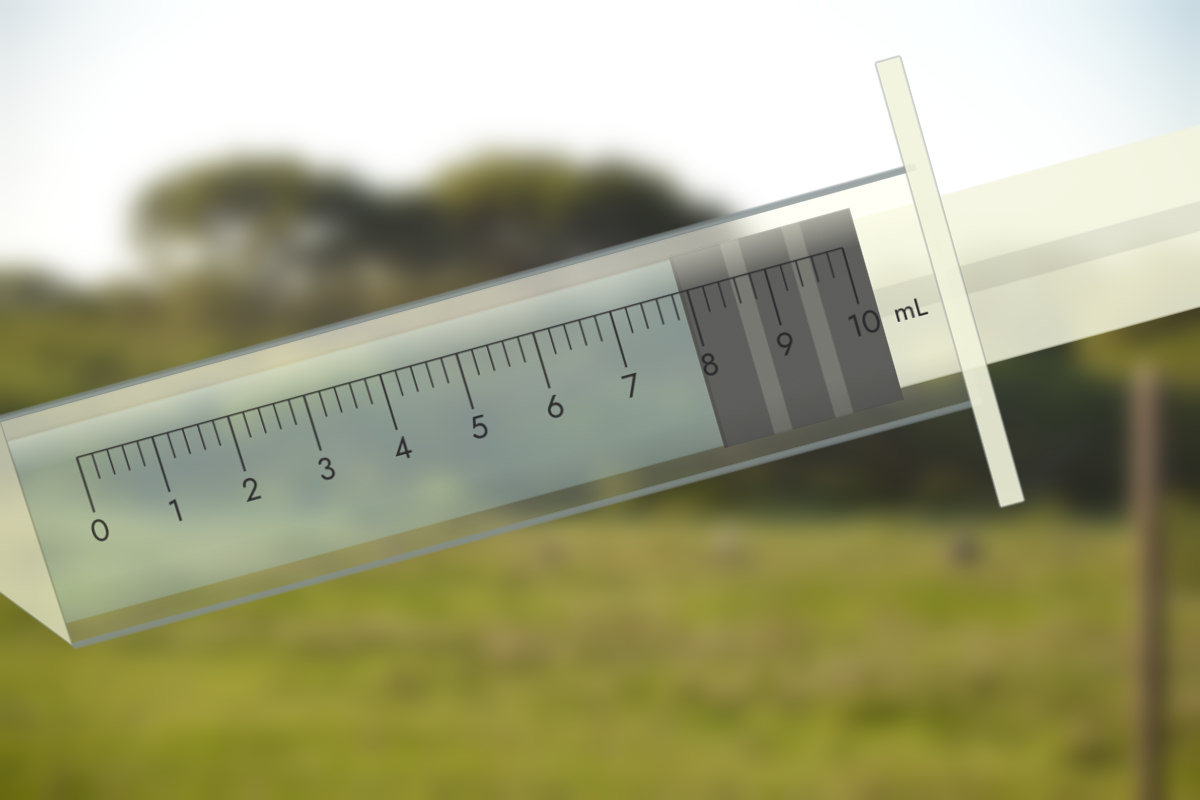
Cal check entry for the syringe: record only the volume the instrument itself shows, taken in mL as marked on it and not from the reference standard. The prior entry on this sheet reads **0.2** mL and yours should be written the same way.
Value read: **7.9** mL
